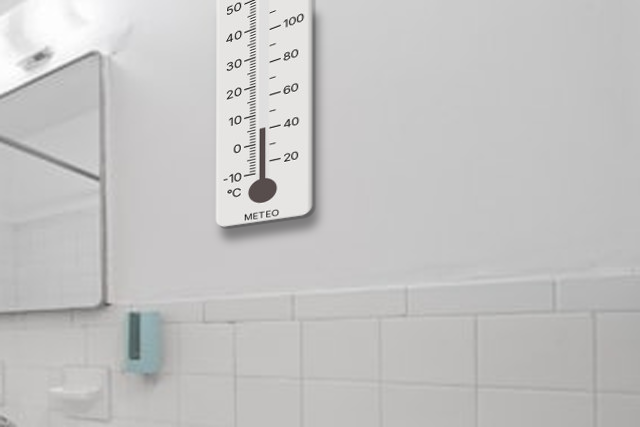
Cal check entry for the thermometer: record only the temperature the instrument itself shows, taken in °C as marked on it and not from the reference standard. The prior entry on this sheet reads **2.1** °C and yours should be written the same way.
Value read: **5** °C
